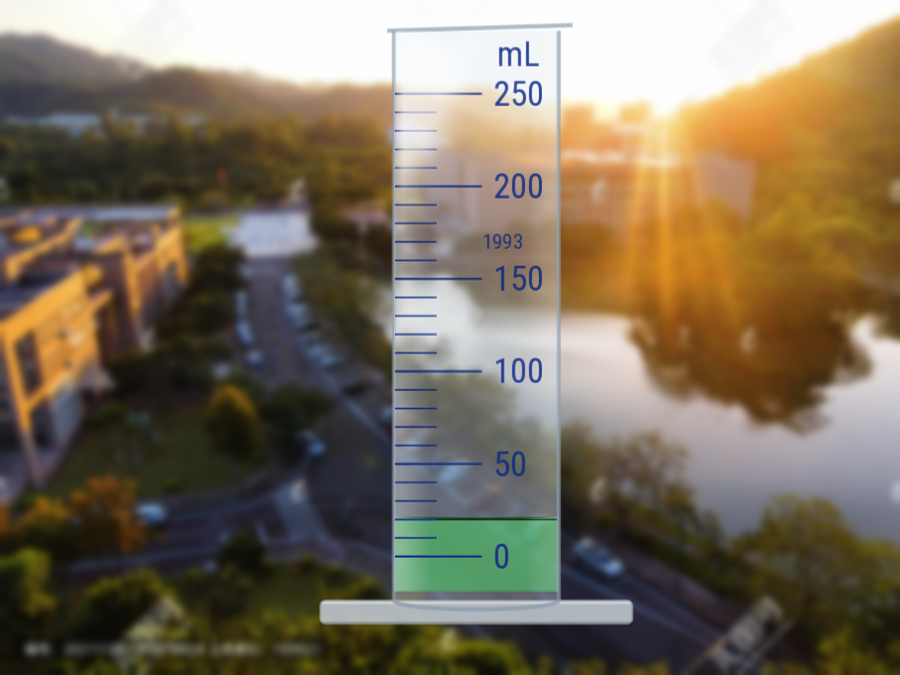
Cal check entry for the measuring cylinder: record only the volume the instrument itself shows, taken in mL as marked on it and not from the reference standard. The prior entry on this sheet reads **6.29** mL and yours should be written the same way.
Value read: **20** mL
